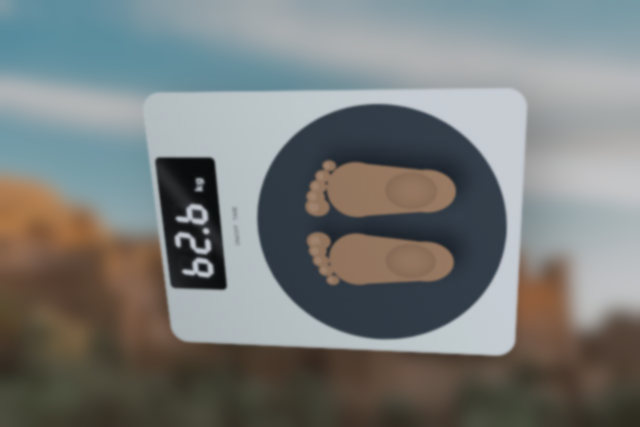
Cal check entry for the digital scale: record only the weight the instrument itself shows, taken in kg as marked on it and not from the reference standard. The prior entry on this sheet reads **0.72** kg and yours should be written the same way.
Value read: **62.6** kg
